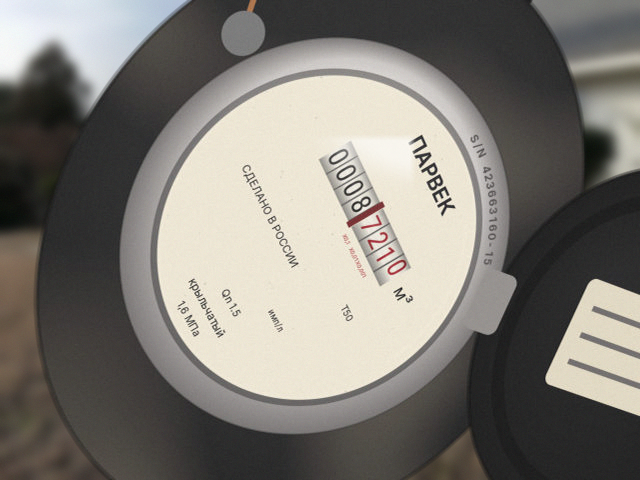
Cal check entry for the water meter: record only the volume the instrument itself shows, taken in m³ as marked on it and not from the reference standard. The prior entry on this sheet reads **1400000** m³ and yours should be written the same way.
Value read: **8.7210** m³
